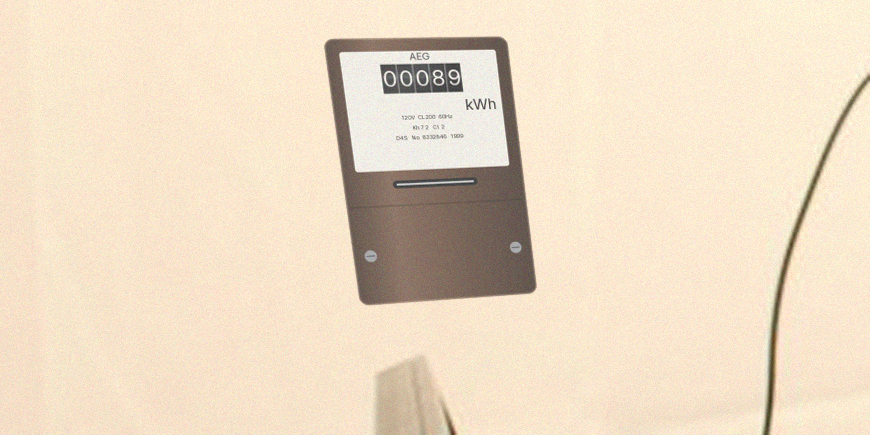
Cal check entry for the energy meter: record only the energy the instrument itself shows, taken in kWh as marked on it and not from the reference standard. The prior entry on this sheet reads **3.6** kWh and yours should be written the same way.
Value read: **89** kWh
